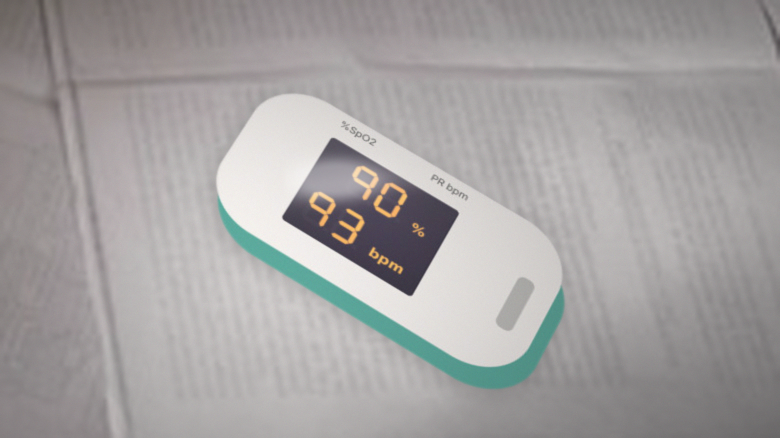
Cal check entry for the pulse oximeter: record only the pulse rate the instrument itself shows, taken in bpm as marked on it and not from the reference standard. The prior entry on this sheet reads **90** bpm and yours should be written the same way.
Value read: **93** bpm
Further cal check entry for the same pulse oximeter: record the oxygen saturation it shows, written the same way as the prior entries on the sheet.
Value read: **90** %
